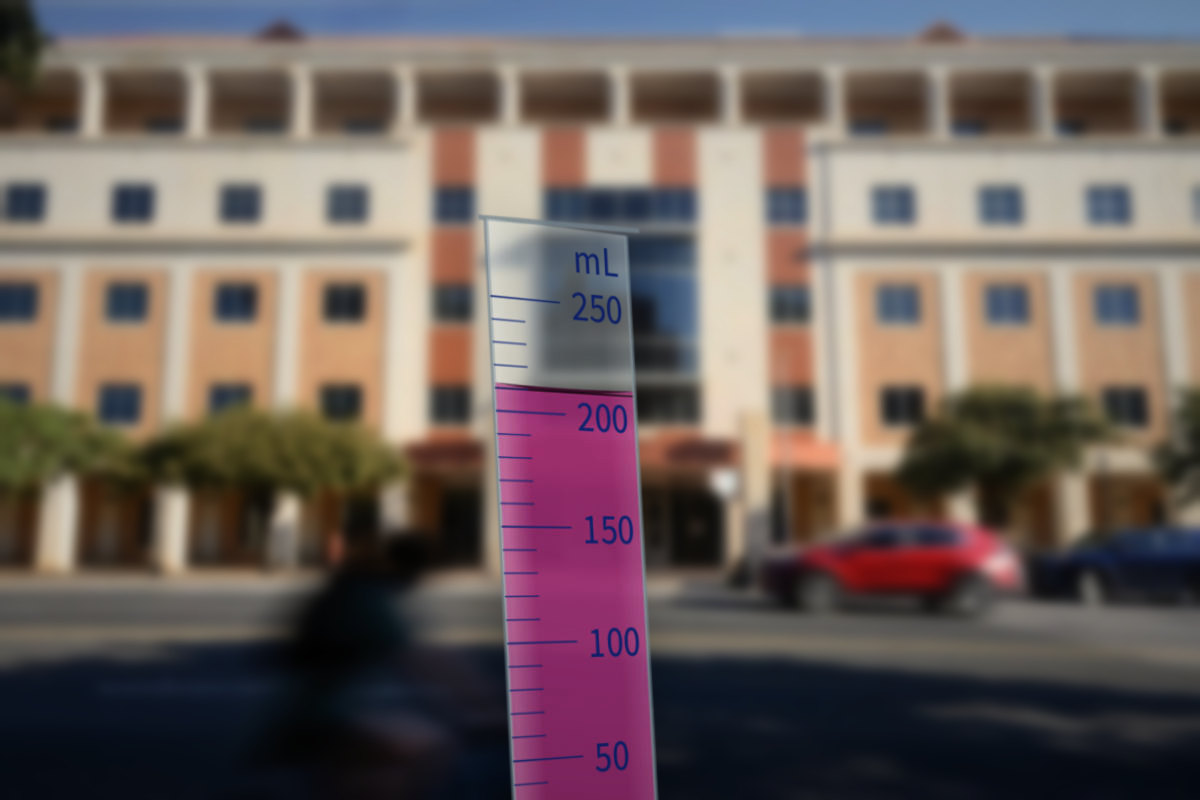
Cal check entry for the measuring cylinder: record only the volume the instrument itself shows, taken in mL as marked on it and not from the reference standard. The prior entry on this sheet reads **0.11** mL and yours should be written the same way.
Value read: **210** mL
